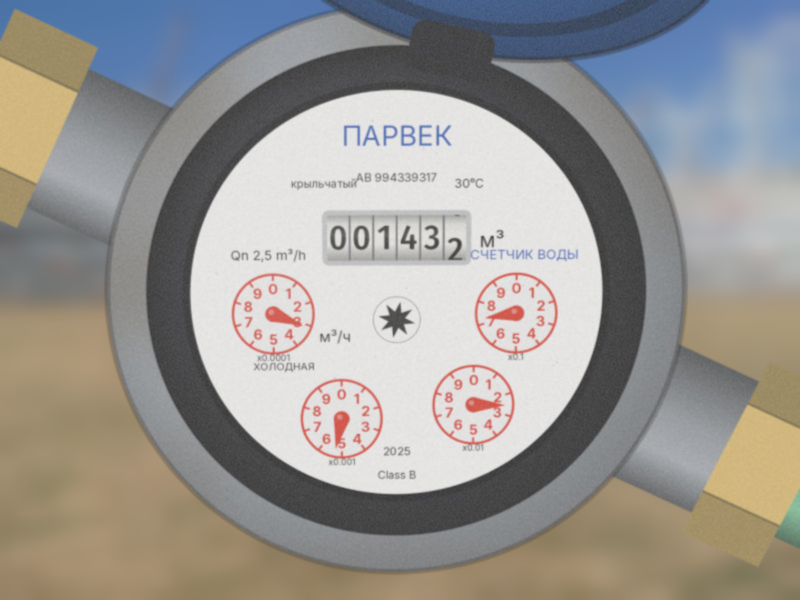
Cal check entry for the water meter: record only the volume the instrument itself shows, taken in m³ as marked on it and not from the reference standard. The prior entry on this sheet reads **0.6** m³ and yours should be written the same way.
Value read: **1431.7253** m³
